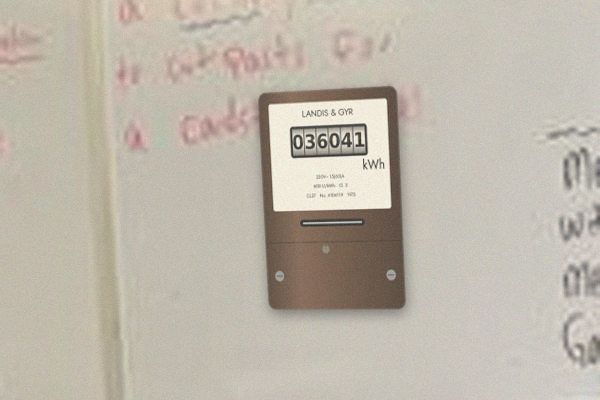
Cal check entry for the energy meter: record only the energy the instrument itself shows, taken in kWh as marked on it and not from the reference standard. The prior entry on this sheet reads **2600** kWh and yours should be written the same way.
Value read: **36041** kWh
